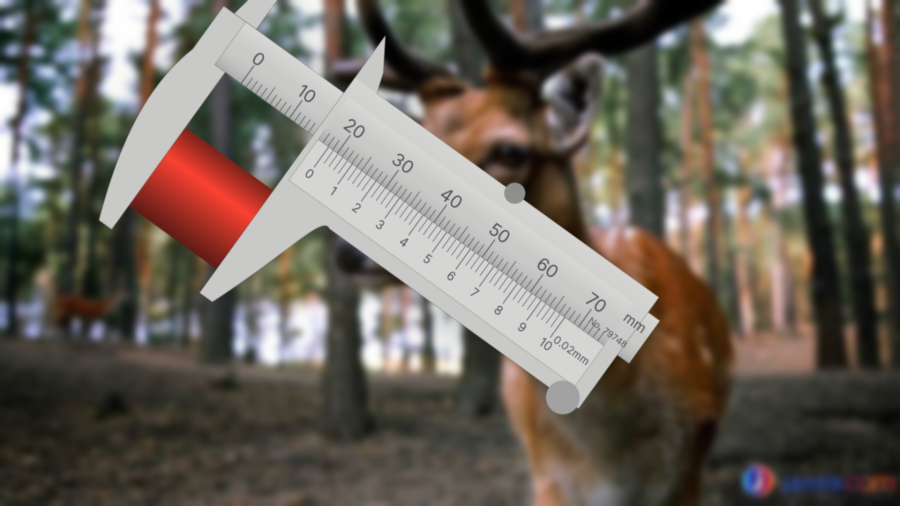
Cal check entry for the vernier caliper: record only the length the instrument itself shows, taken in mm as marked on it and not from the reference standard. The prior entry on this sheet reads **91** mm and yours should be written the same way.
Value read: **18.2** mm
